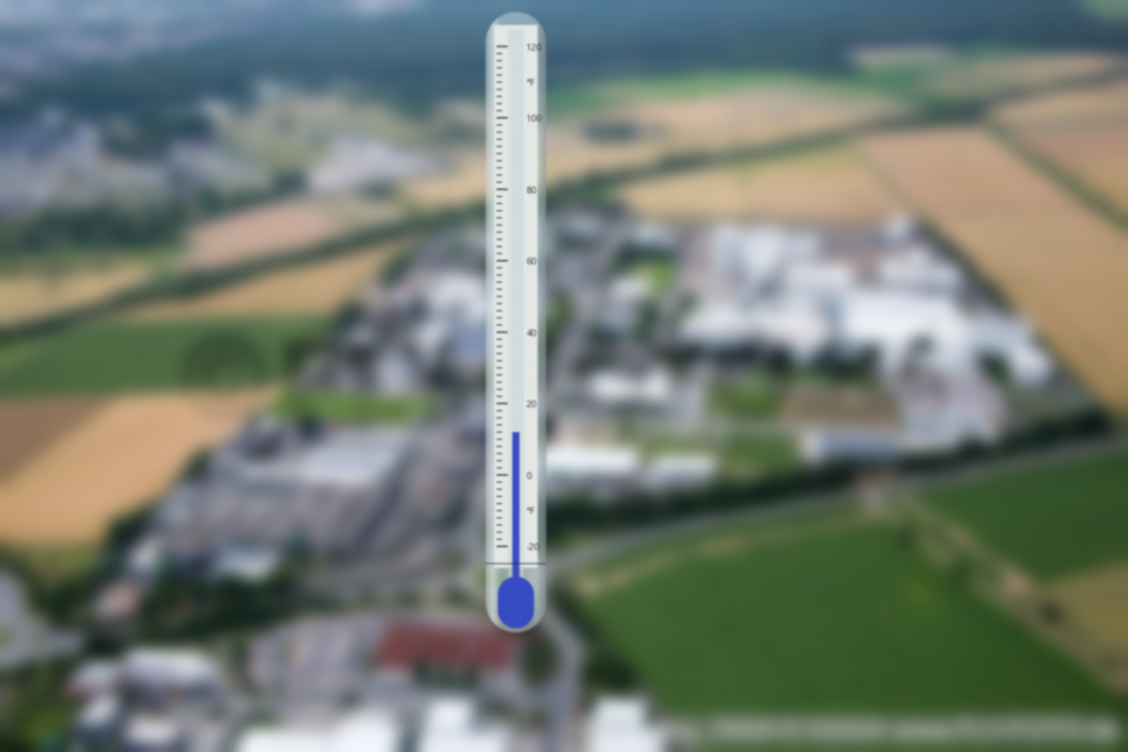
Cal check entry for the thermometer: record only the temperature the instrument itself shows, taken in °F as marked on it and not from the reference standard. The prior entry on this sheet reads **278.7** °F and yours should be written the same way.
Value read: **12** °F
